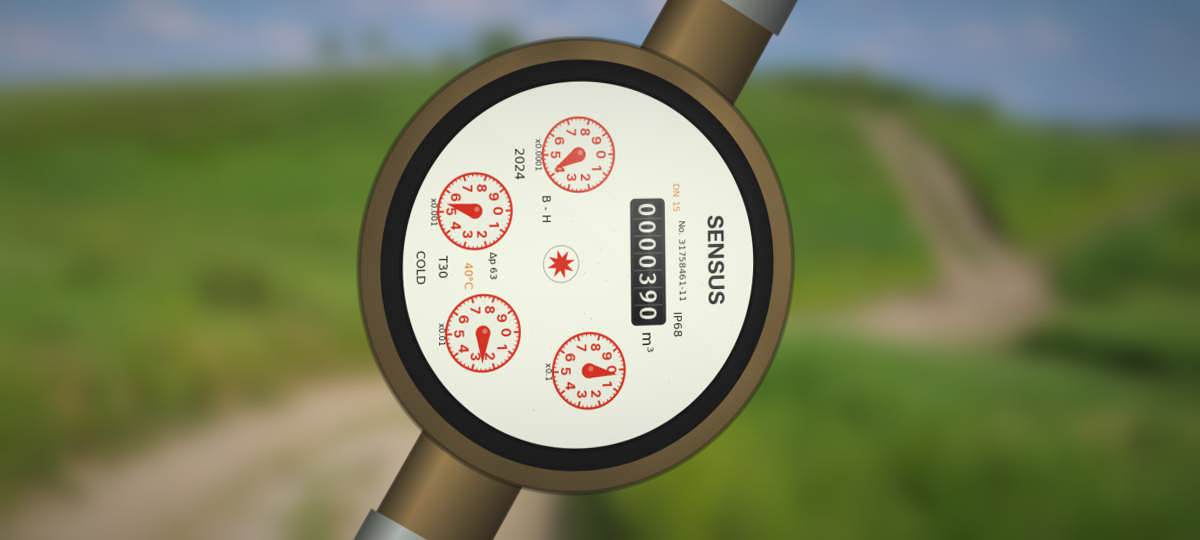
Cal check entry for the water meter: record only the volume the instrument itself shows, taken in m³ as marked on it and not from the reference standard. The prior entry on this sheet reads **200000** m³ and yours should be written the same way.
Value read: **390.0254** m³
